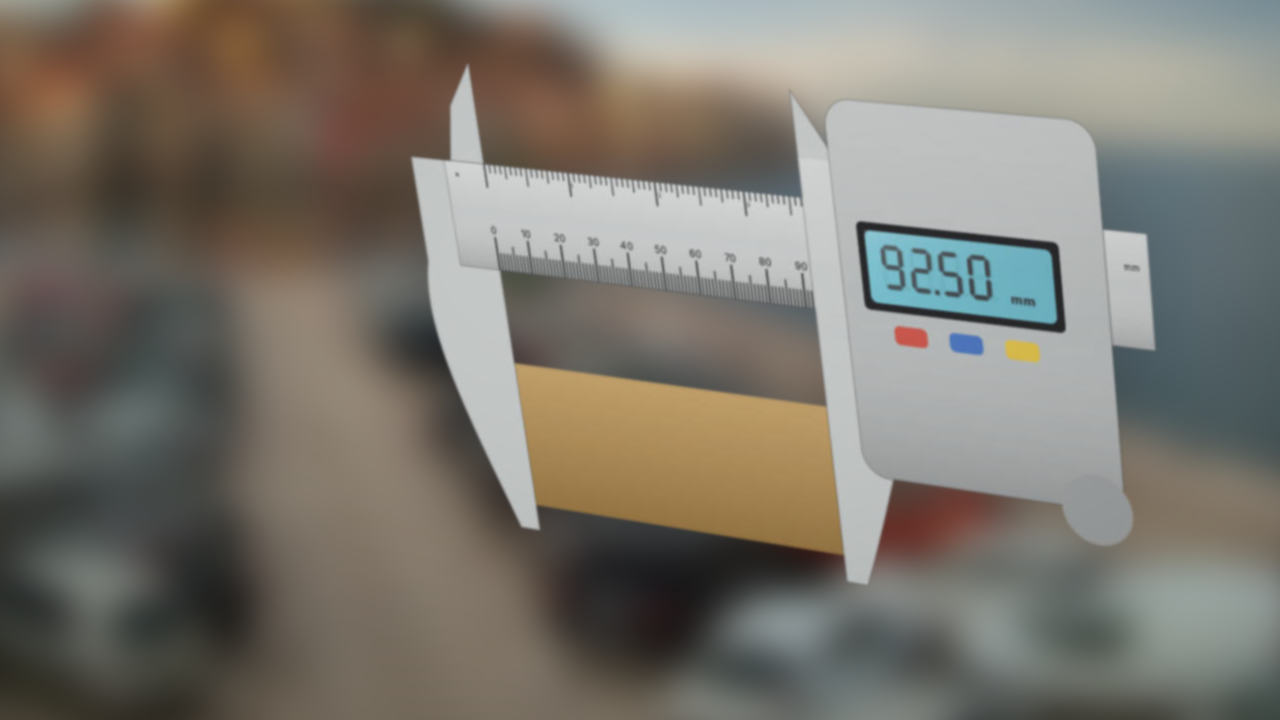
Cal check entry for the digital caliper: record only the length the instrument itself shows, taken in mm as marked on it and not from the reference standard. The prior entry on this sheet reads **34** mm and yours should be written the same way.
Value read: **92.50** mm
